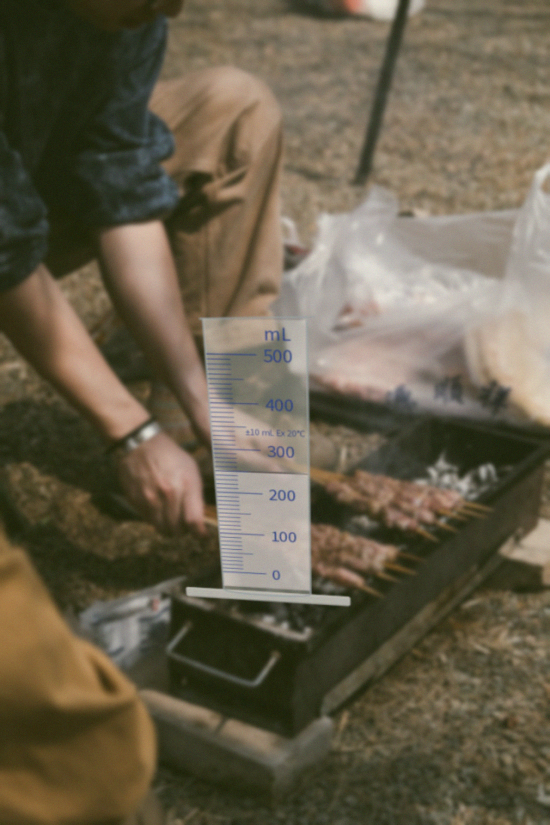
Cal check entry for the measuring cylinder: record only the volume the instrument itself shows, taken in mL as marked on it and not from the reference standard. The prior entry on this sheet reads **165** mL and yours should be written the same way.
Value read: **250** mL
